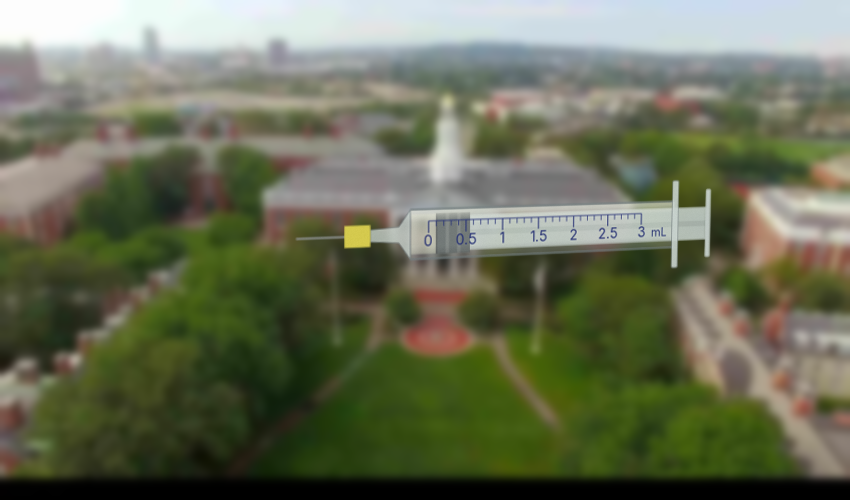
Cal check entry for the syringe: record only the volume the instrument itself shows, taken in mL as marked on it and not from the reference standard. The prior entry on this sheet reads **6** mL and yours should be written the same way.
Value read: **0.1** mL
